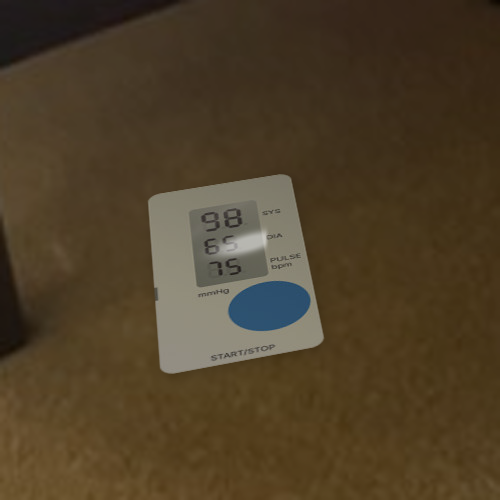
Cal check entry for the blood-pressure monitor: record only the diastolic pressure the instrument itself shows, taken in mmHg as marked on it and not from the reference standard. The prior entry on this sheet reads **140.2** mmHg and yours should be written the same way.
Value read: **65** mmHg
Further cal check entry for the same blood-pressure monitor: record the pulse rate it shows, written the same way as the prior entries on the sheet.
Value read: **75** bpm
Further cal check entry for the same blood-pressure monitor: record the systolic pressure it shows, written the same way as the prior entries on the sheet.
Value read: **98** mmHg
